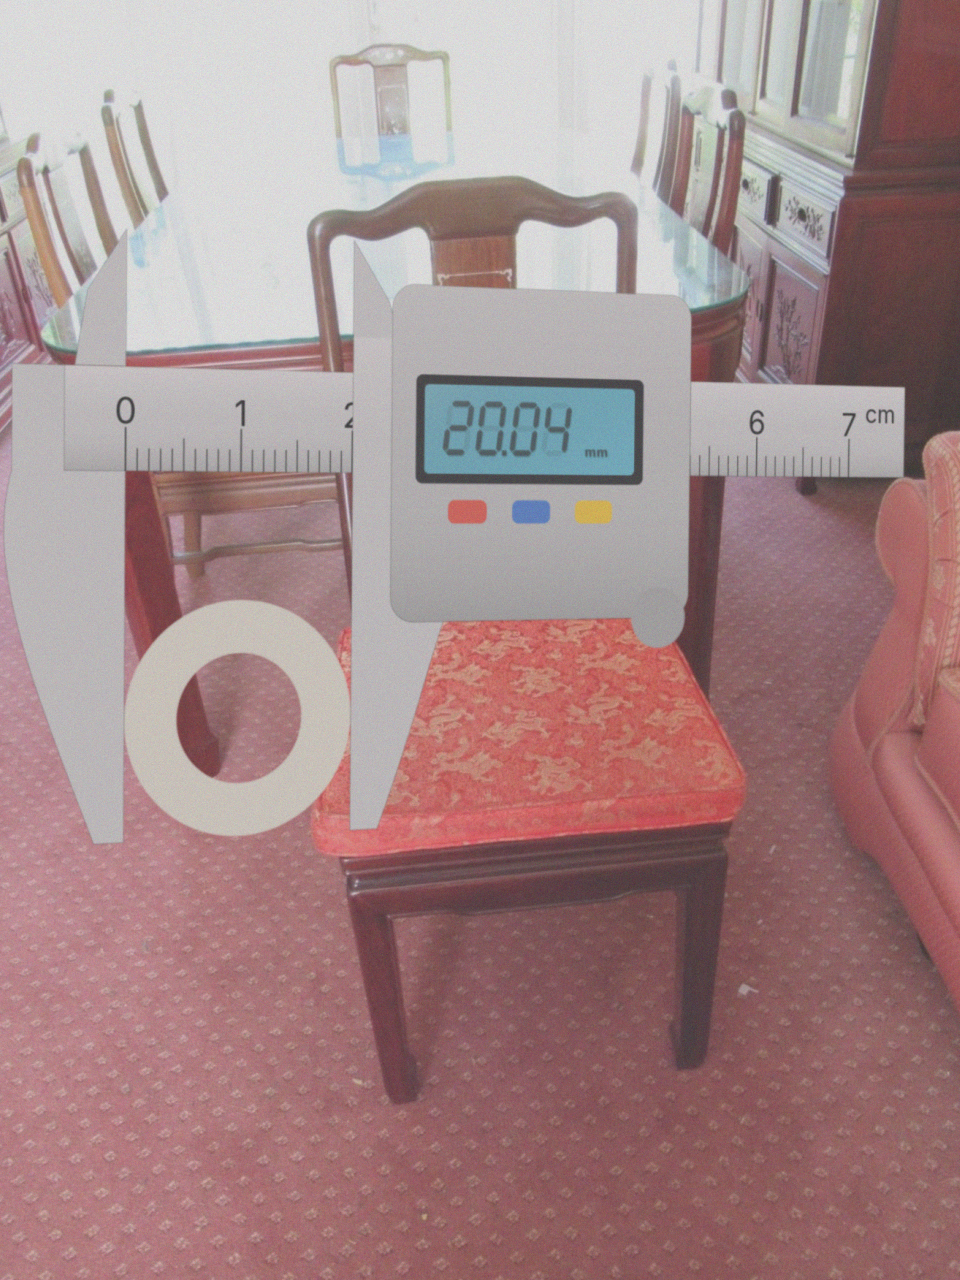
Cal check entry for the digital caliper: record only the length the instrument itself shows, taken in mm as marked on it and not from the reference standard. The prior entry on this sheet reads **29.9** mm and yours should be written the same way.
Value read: **20.04** mm
